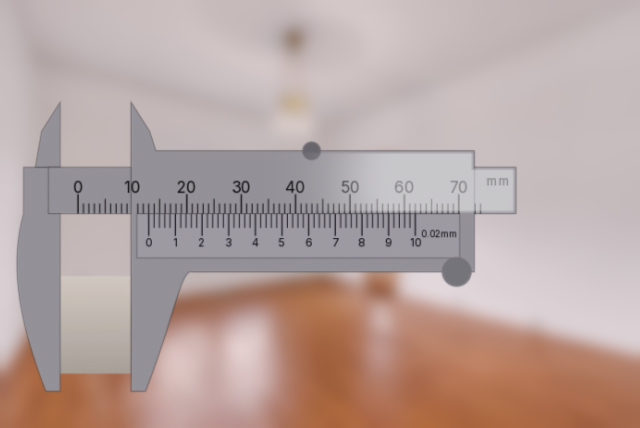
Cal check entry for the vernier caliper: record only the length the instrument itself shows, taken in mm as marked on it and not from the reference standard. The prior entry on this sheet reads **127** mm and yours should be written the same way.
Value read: **13.0** mm
